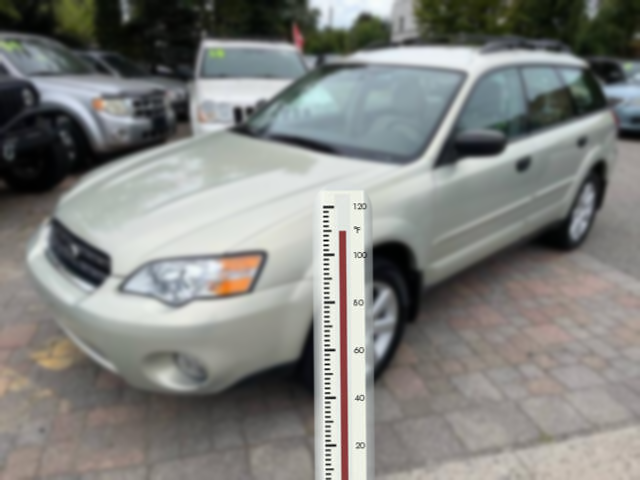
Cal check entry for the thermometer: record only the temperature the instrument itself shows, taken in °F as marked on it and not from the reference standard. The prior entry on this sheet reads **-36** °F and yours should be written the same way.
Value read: **110** °F
